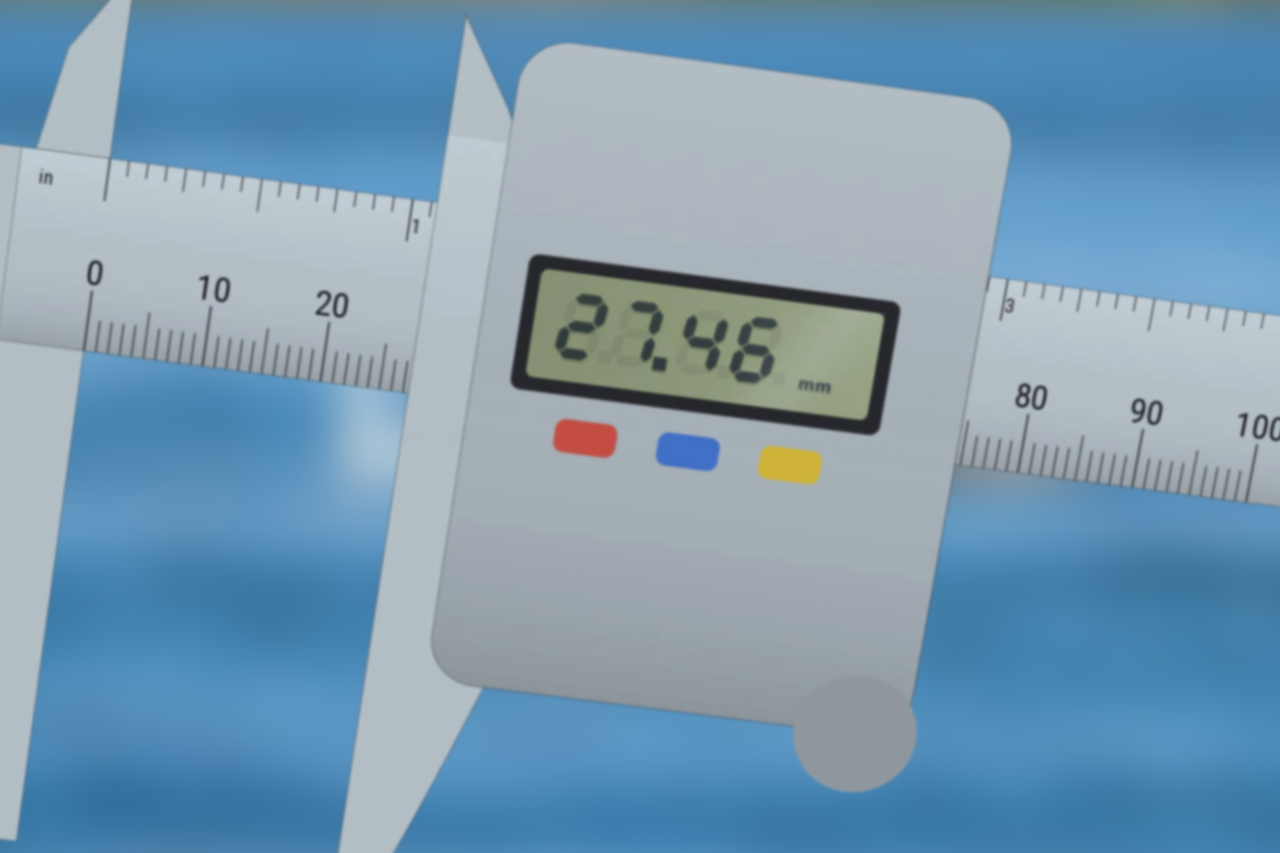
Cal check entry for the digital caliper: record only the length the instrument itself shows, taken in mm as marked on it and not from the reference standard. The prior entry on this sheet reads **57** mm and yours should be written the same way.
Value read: **27.46** mm
